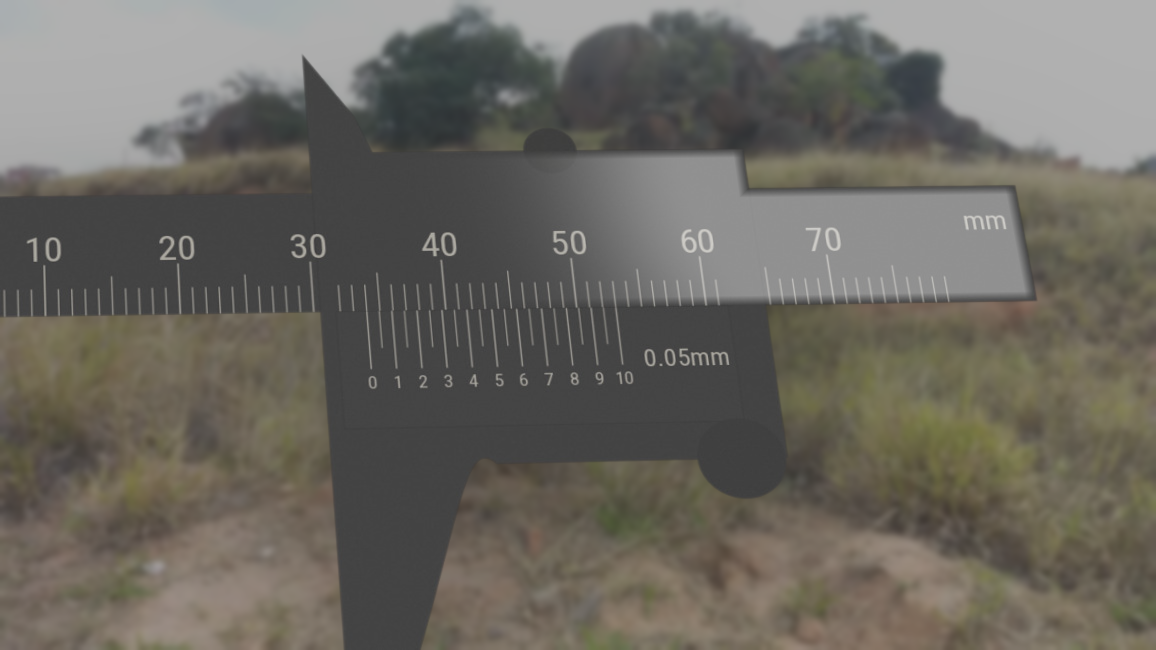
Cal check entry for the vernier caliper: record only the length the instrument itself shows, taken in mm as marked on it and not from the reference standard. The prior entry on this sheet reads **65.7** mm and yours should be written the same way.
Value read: **34.0** mm
